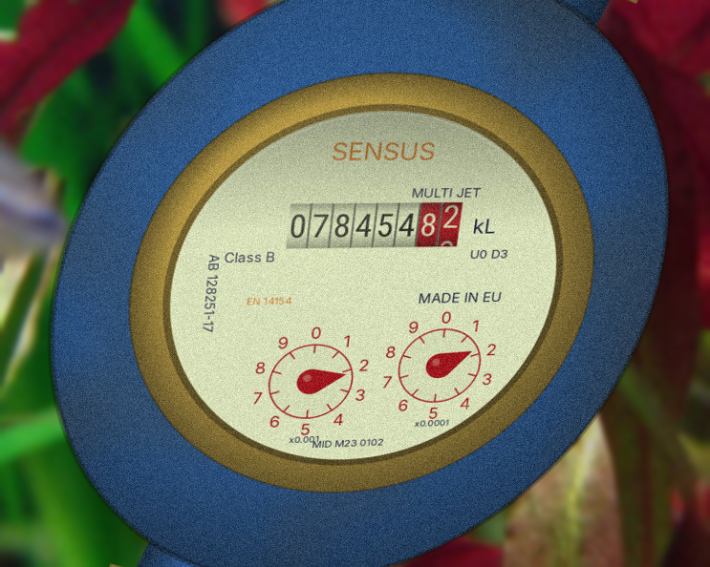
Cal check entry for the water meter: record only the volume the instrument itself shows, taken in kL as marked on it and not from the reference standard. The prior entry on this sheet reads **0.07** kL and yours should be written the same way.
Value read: **78454.8221** kL
